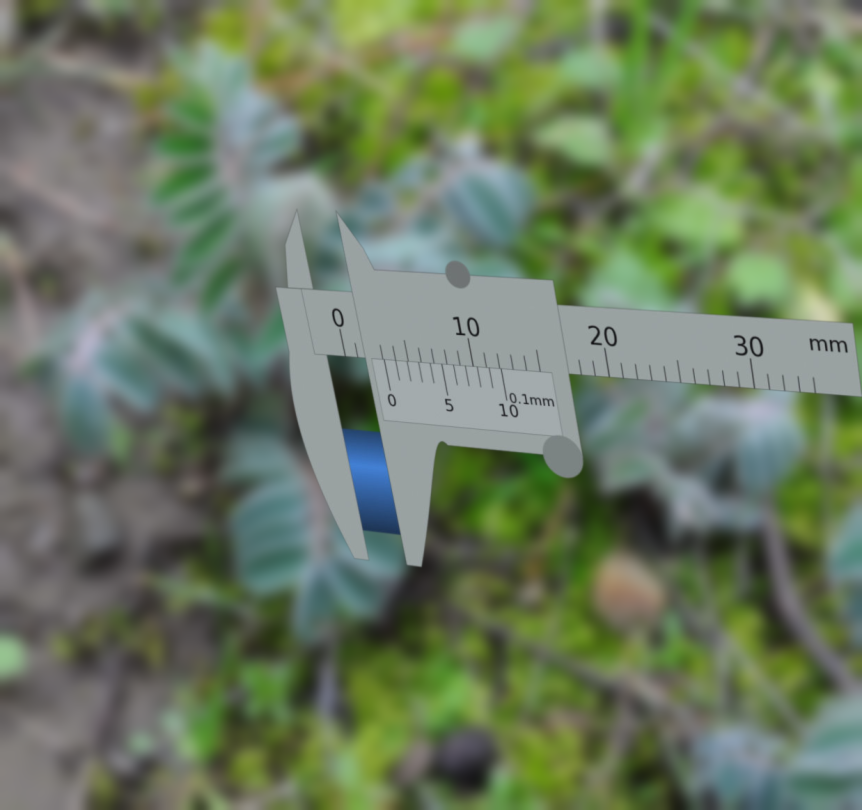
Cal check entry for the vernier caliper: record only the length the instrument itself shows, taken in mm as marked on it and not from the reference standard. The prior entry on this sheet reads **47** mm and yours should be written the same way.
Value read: **3.1** mm
